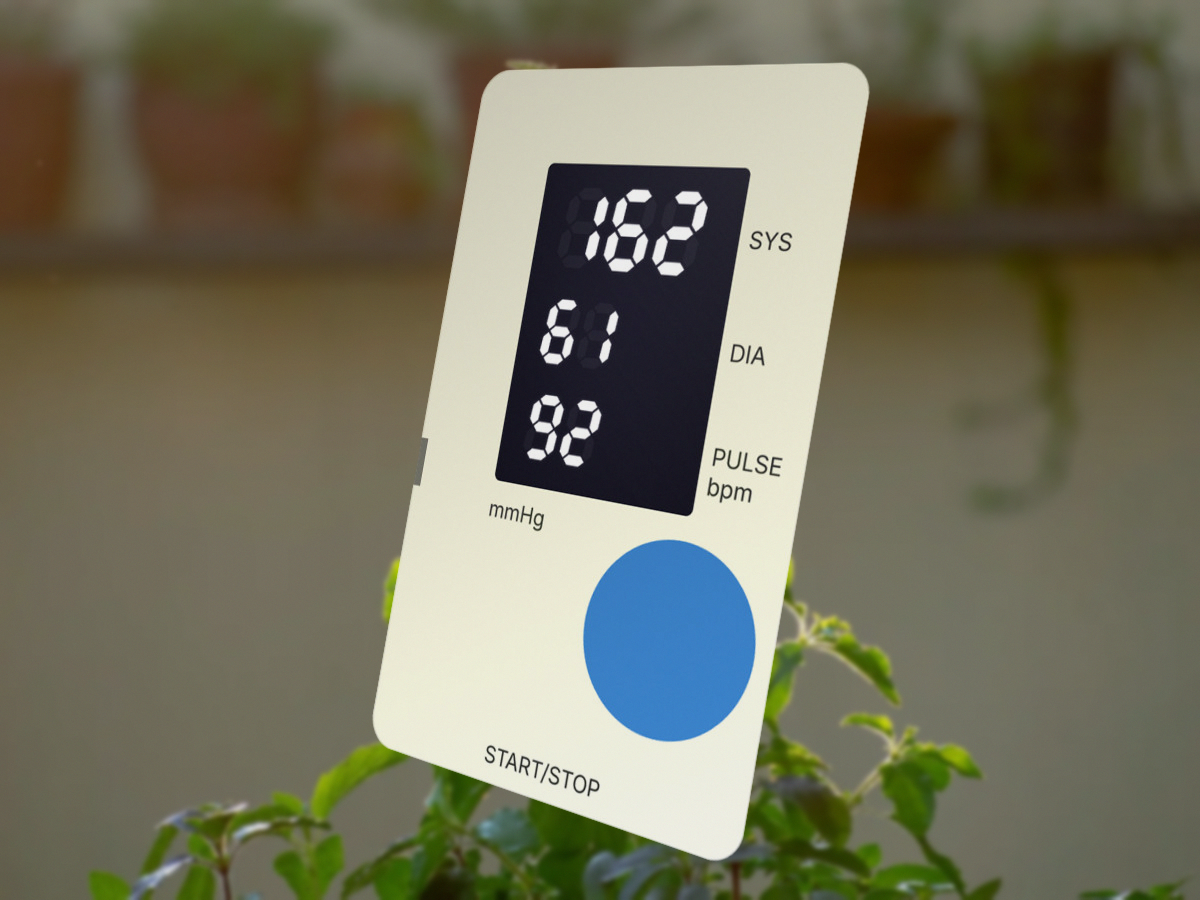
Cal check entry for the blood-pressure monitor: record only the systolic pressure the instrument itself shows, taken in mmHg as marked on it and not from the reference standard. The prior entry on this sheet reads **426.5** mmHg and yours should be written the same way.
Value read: **162** mmHg
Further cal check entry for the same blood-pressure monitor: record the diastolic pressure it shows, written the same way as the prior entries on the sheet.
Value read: **61** mmHg
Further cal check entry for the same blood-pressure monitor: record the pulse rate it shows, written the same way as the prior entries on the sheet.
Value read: **92** bpm
